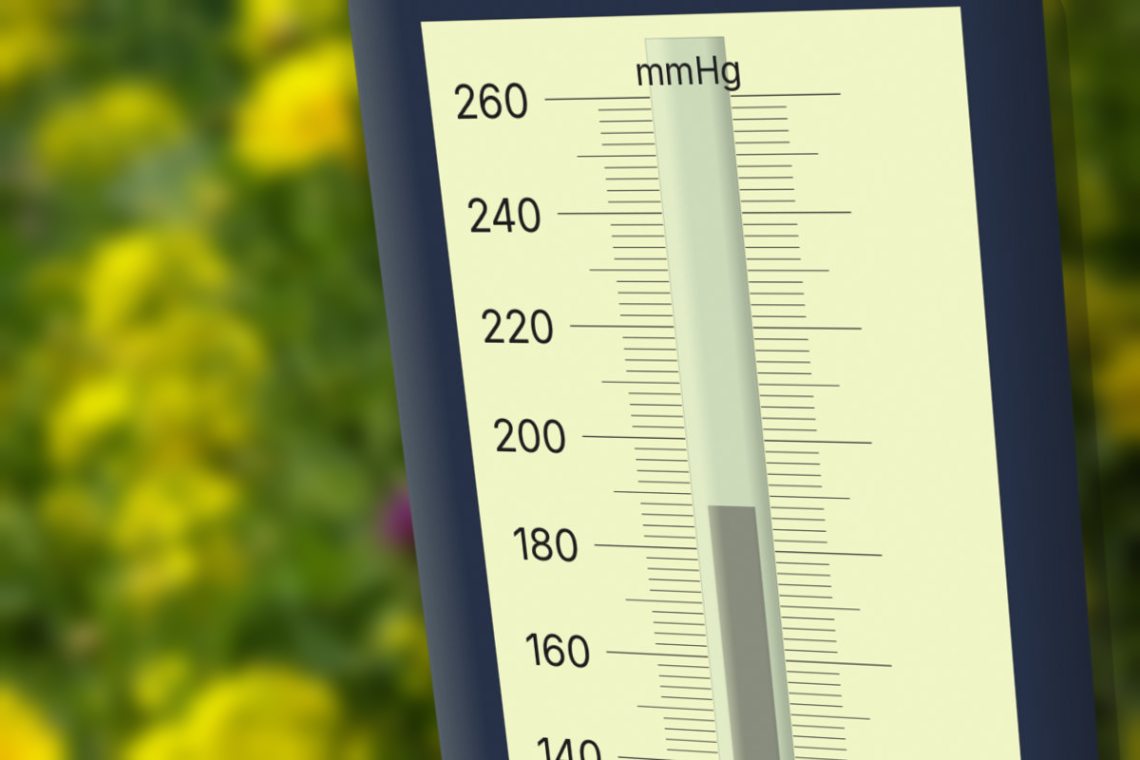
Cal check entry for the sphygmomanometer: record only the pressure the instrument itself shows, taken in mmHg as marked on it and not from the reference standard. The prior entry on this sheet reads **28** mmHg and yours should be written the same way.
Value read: **188** mmHg
